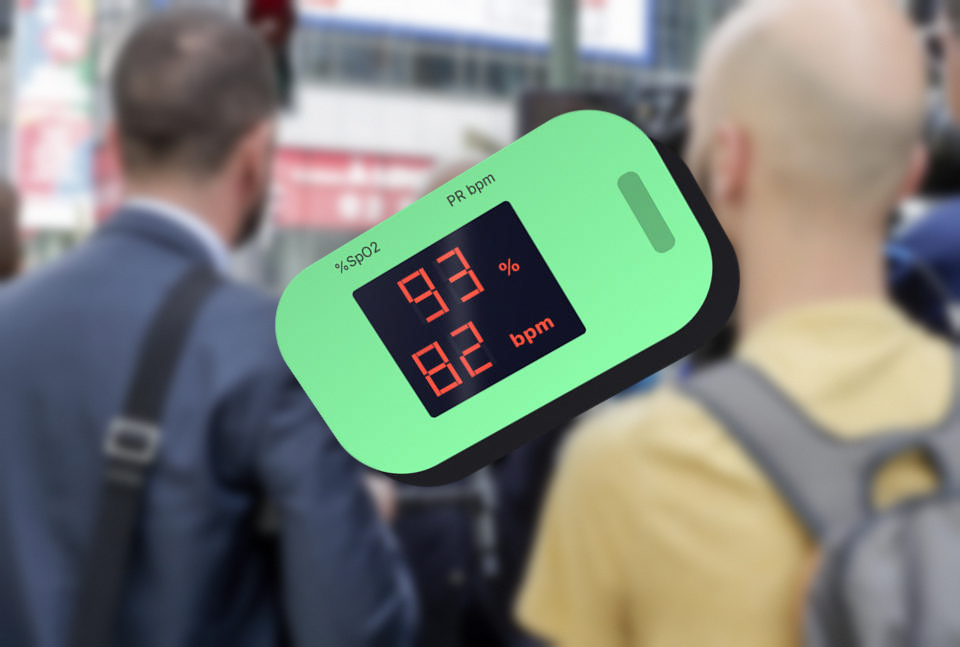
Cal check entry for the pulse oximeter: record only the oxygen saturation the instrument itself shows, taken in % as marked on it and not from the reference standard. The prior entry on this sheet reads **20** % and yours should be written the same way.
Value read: **93** %
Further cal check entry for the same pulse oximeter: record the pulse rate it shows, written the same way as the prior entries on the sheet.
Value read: **82** bpm
